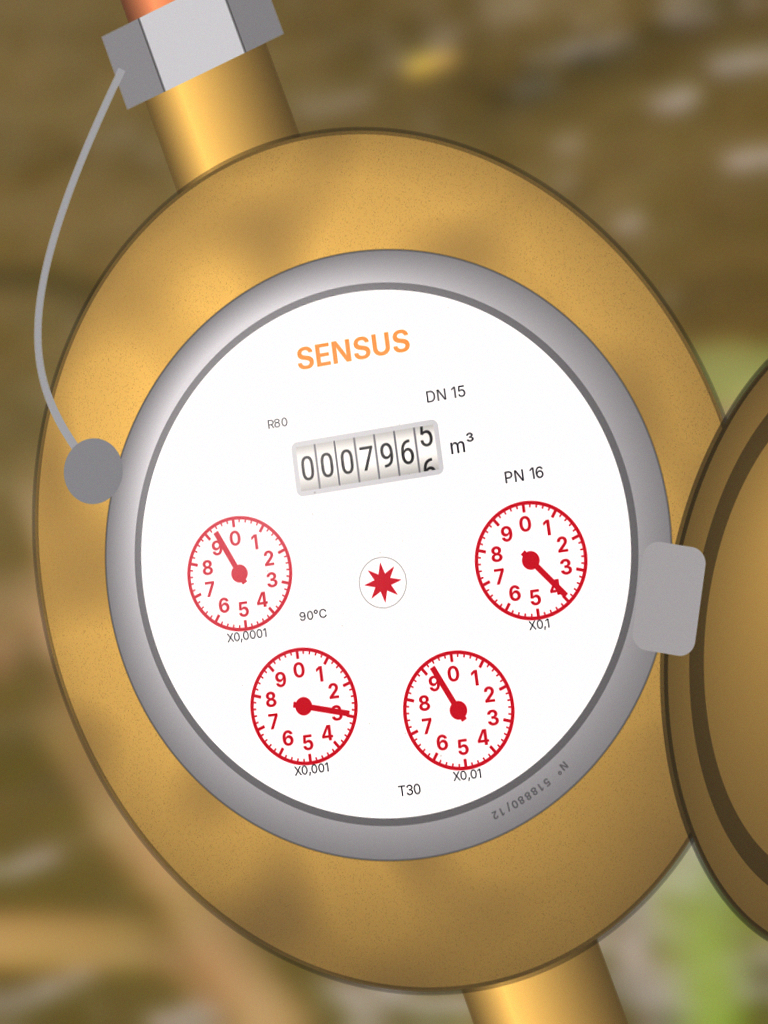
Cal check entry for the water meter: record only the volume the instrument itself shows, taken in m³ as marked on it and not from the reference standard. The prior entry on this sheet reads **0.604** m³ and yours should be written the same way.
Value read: **7965.3929** m³
